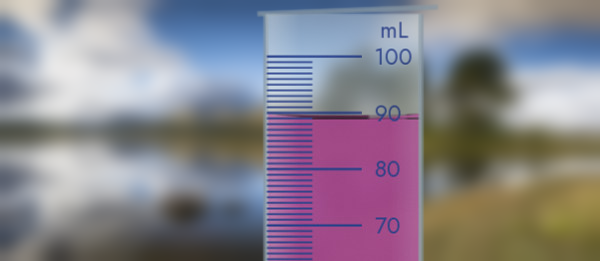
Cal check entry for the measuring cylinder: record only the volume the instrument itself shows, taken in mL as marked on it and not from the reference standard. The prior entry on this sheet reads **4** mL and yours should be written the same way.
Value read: **89** mL
